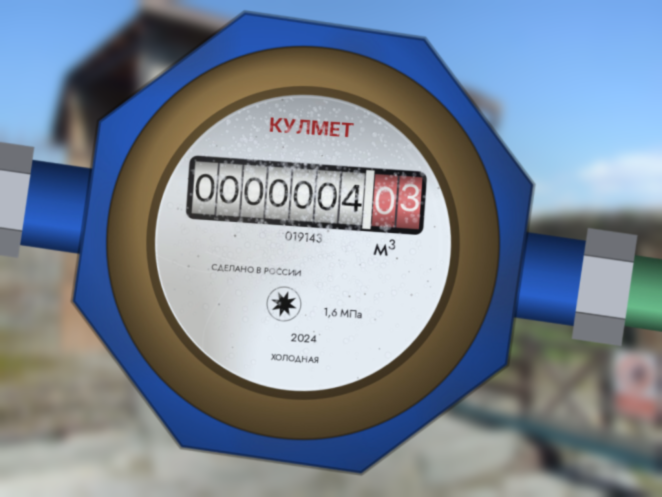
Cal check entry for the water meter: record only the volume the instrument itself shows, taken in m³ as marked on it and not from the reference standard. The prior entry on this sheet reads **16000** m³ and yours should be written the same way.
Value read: **4.03** m³
